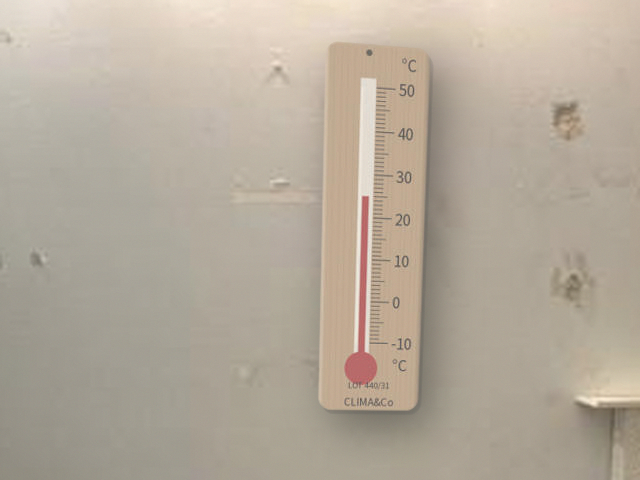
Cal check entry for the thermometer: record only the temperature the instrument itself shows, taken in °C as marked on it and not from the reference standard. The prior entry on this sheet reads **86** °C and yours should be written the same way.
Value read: **25** °C
